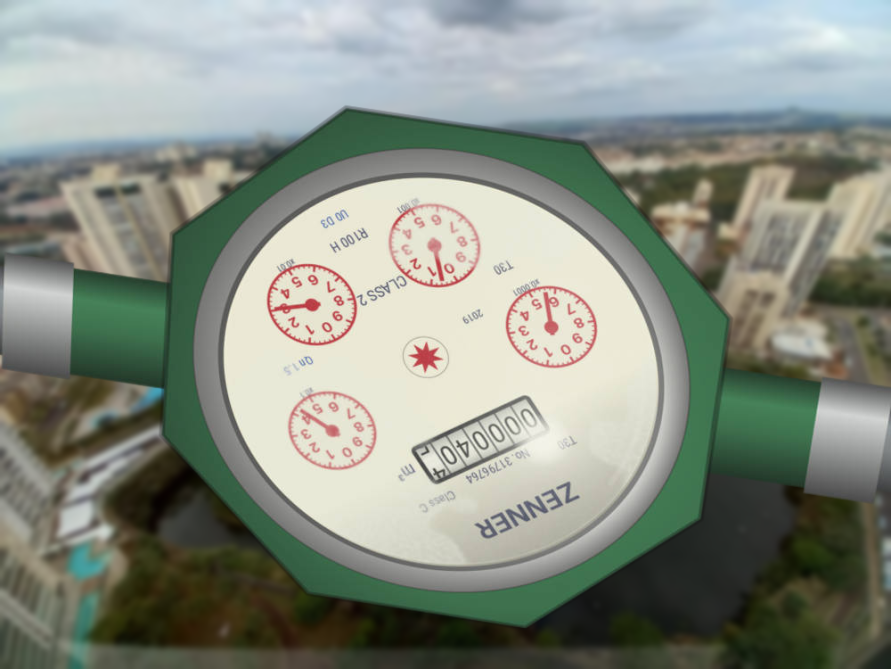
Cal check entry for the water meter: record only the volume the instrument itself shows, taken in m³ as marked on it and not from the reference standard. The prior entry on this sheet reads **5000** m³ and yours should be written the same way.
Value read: **404.4305** m³
